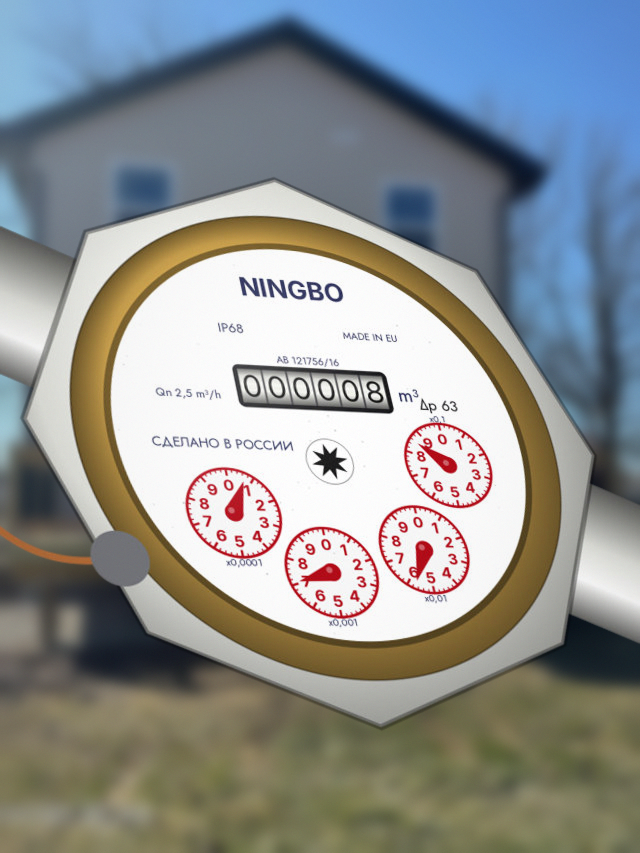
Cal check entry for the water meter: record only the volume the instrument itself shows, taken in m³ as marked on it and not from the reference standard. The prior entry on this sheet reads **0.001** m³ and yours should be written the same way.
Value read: **8.8570** m³
